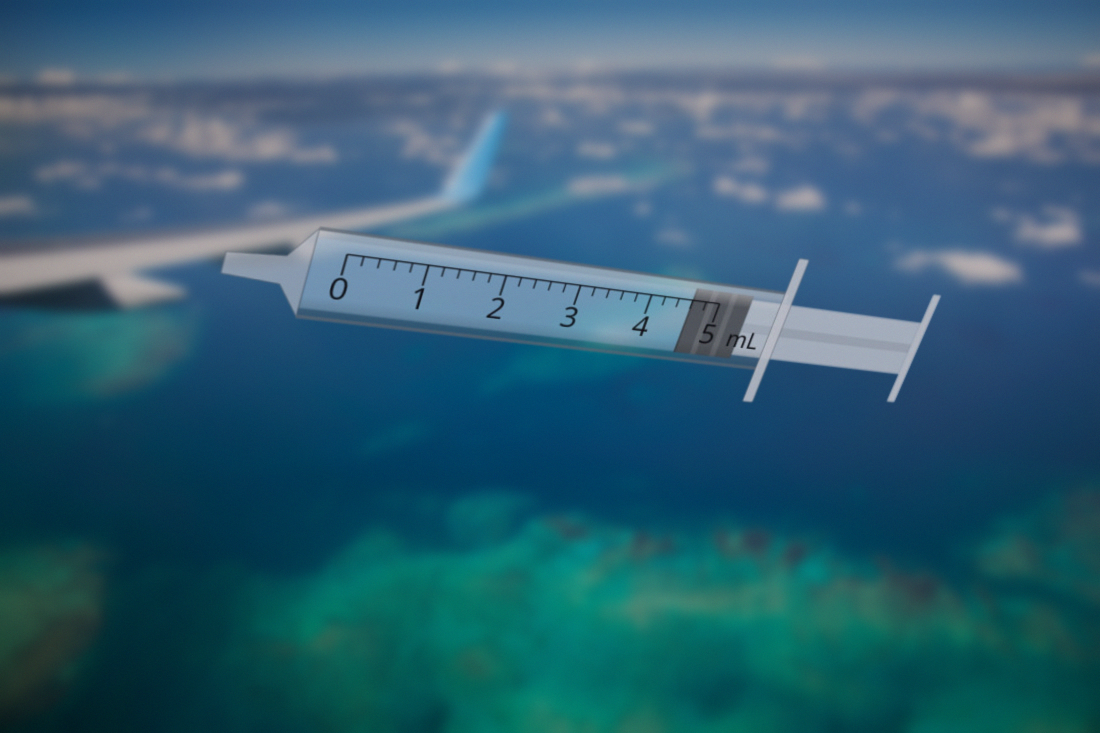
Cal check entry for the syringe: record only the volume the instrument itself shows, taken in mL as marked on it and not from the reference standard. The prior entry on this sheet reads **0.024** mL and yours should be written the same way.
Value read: **4.6** mL
